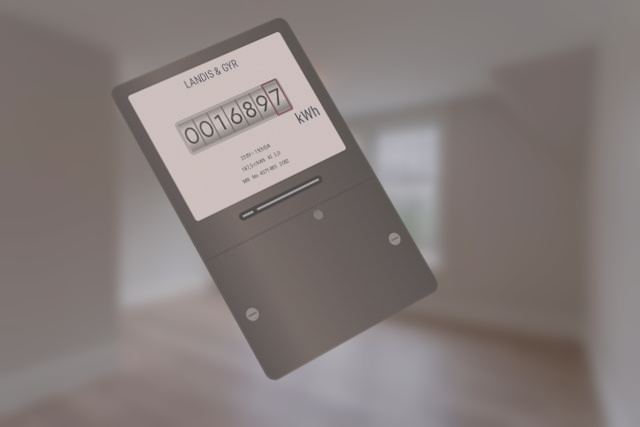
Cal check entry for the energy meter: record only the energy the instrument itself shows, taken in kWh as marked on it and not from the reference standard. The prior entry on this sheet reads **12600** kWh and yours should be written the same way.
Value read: **1689.7** kWh
